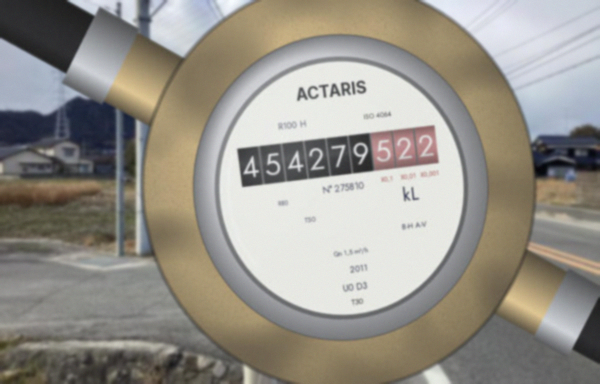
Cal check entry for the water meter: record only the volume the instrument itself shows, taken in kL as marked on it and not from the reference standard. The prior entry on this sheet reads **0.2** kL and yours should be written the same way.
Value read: **454279.522** kL
